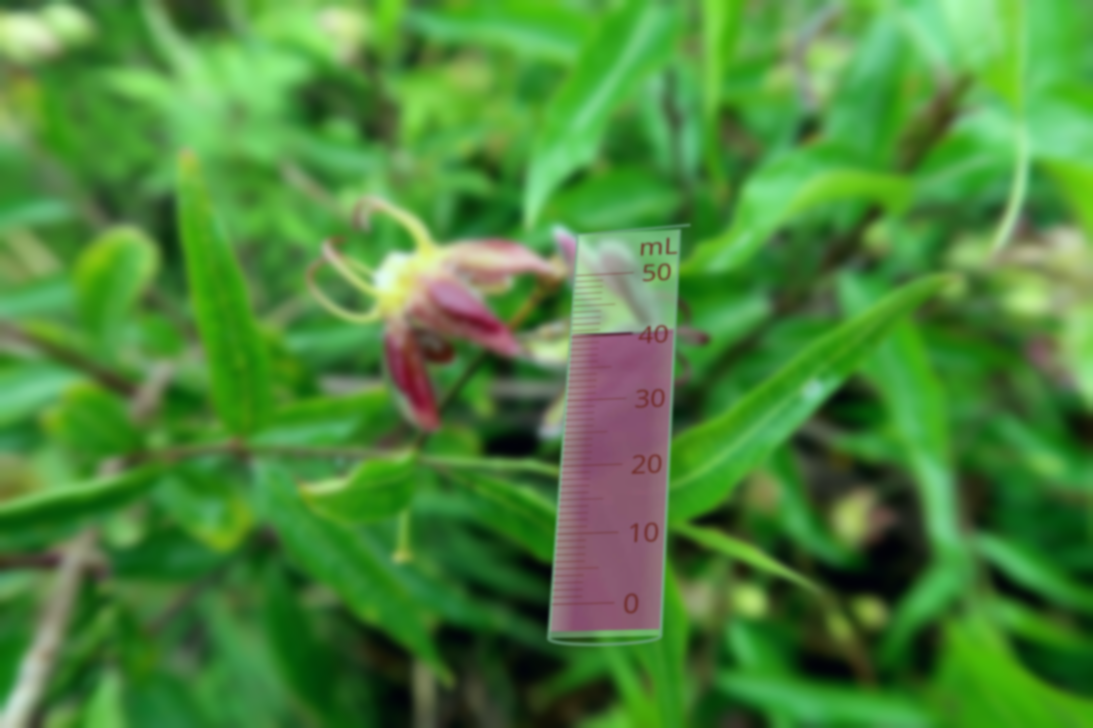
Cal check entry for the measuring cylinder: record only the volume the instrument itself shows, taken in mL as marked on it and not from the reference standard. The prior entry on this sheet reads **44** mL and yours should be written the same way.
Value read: **40** mL
